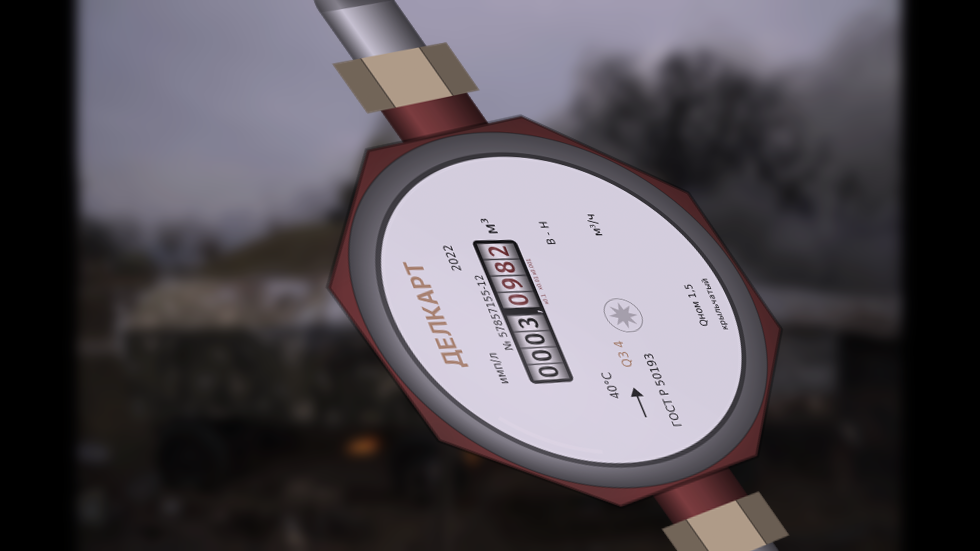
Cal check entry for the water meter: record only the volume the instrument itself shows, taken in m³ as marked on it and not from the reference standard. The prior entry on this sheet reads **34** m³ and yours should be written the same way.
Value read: **3.0982** m³
